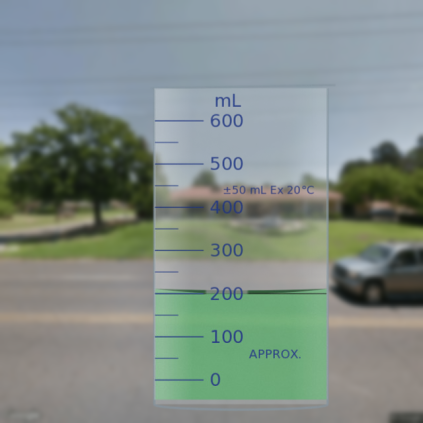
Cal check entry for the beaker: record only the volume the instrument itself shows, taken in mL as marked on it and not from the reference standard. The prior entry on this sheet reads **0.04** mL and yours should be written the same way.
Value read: **200** mL
